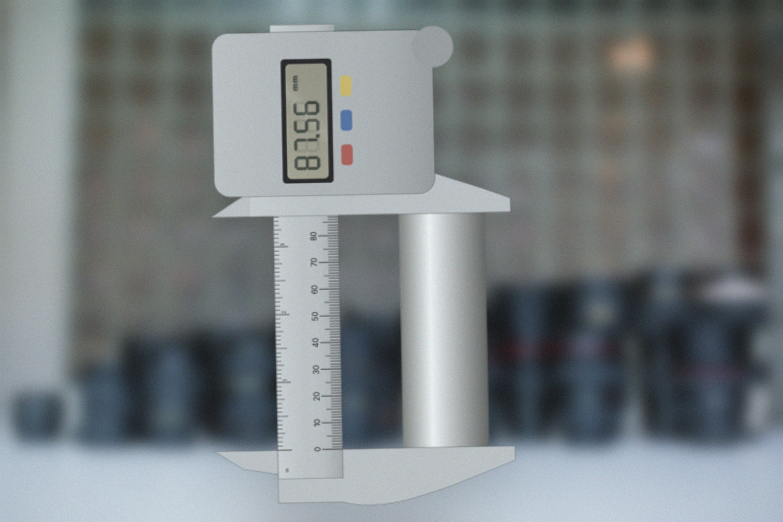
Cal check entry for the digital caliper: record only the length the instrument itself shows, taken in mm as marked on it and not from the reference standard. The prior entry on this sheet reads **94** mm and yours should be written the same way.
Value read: **87.56** mm
